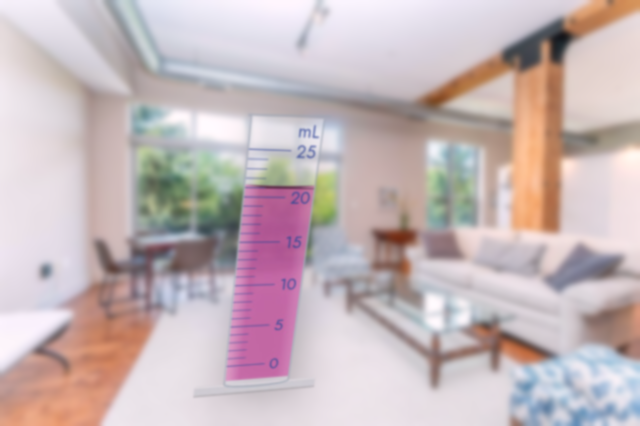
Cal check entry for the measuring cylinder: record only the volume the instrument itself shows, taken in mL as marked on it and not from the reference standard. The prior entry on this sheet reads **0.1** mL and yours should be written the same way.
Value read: **21** mL
